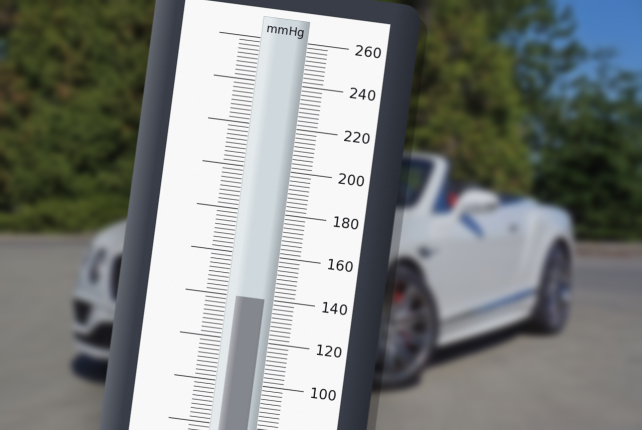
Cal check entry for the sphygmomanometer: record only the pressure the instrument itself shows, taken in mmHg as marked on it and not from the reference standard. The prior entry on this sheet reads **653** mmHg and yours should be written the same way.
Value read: **140** mmHg
